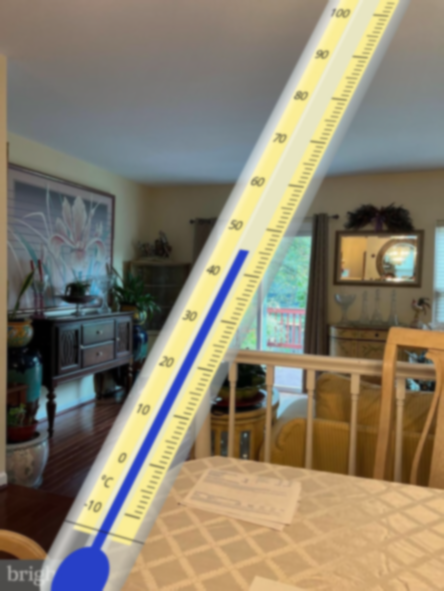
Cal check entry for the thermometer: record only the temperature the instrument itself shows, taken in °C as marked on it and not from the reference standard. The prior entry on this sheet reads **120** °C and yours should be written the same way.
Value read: **45** °C
